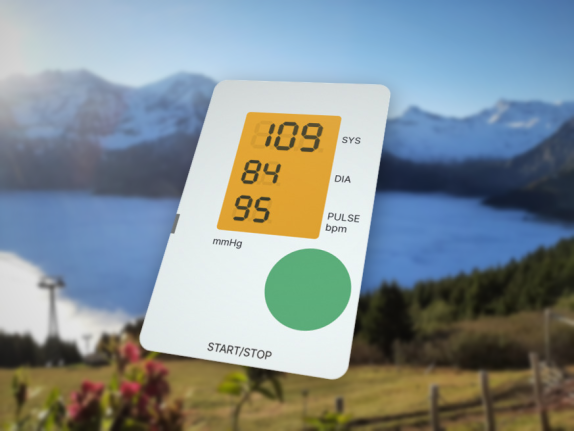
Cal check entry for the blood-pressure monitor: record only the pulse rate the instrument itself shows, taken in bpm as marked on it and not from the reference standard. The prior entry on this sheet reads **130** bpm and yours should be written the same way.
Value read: **95** bpm
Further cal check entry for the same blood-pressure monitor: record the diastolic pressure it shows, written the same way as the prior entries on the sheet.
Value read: **84** mmHg
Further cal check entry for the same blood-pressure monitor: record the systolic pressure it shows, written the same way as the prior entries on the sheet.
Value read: **109** mmHg
